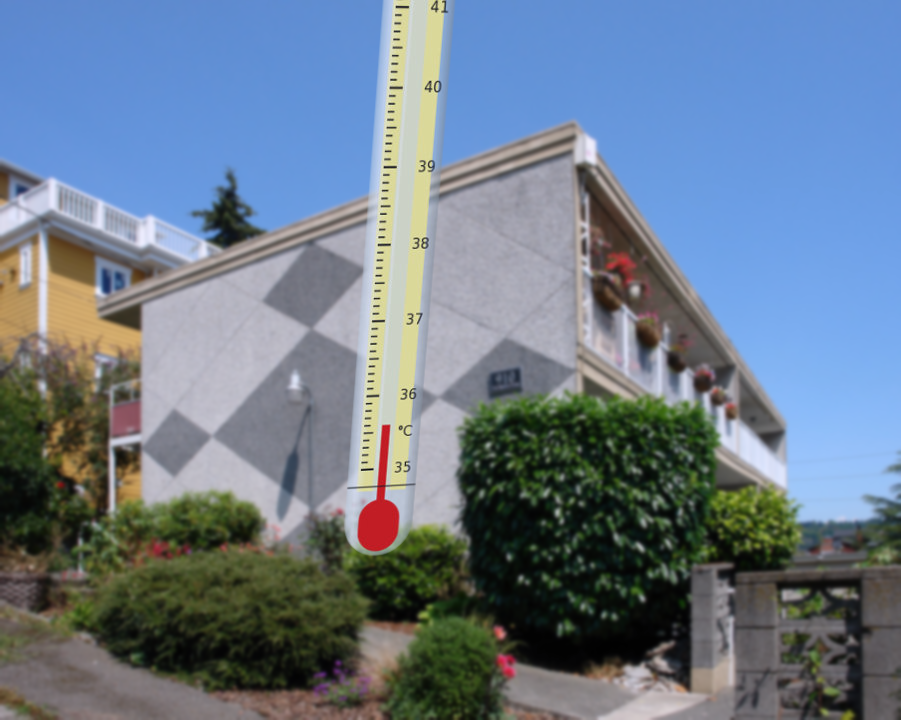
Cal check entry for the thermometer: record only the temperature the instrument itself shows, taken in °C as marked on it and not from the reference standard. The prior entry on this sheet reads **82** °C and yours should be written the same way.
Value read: **35.6** °C
